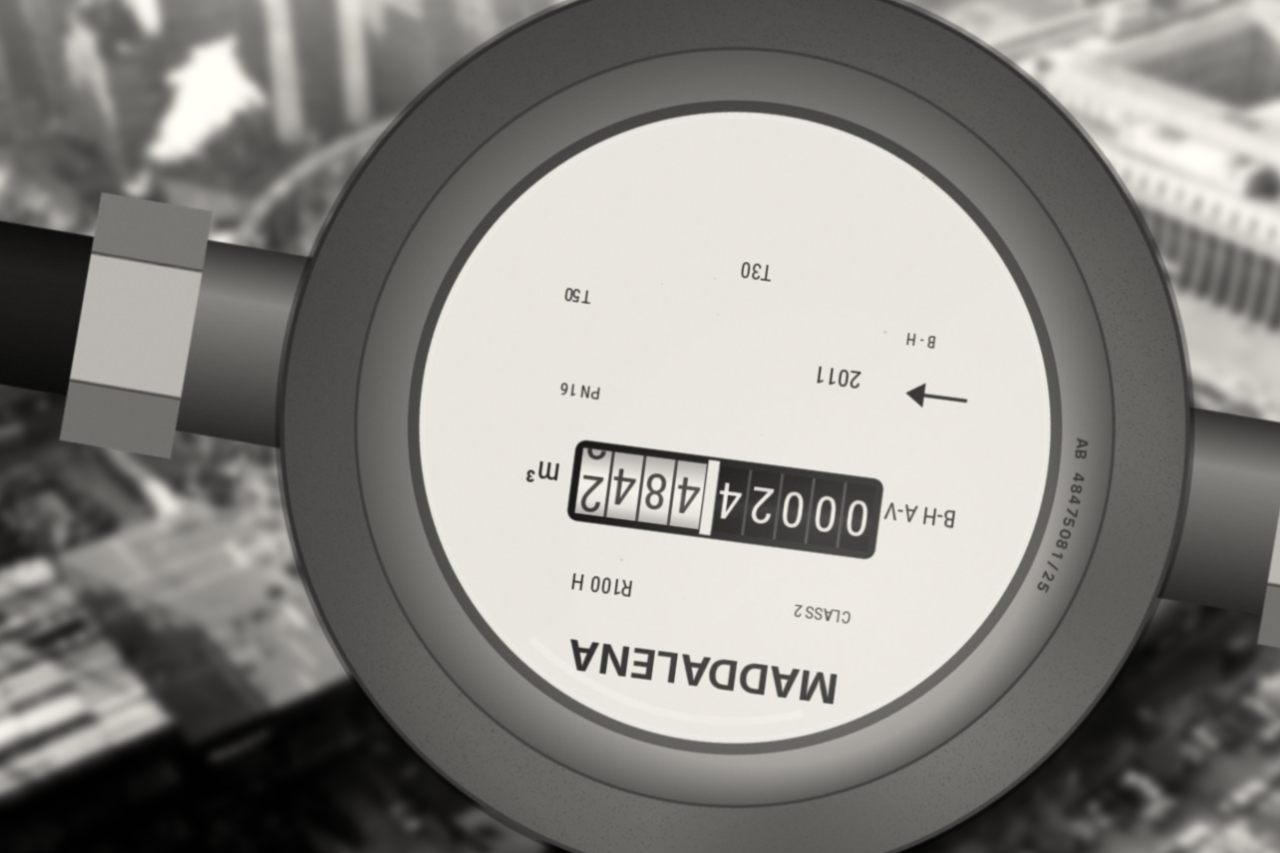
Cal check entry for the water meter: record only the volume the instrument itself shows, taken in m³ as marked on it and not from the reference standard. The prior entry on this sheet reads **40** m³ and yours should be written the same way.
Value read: **24.4842** m³
